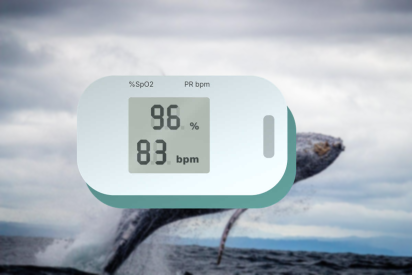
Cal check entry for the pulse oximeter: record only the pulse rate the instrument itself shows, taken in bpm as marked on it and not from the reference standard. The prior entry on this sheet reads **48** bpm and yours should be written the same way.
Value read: **83** bpm
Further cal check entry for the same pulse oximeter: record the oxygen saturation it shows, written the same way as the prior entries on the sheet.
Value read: **96** %
